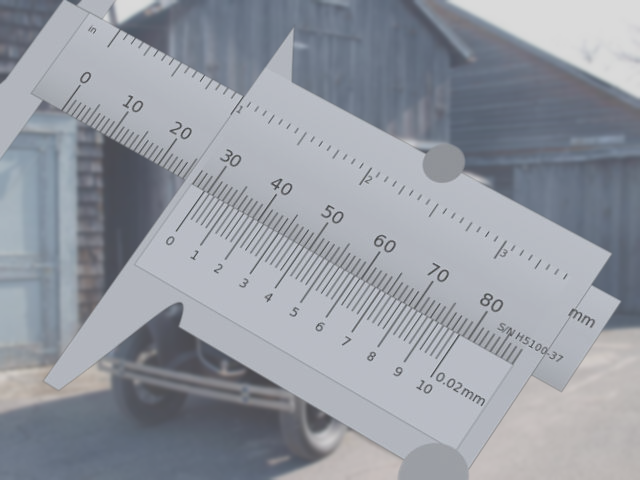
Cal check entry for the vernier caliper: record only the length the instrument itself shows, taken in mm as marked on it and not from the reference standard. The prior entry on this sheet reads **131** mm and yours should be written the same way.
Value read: **29.4** mm
